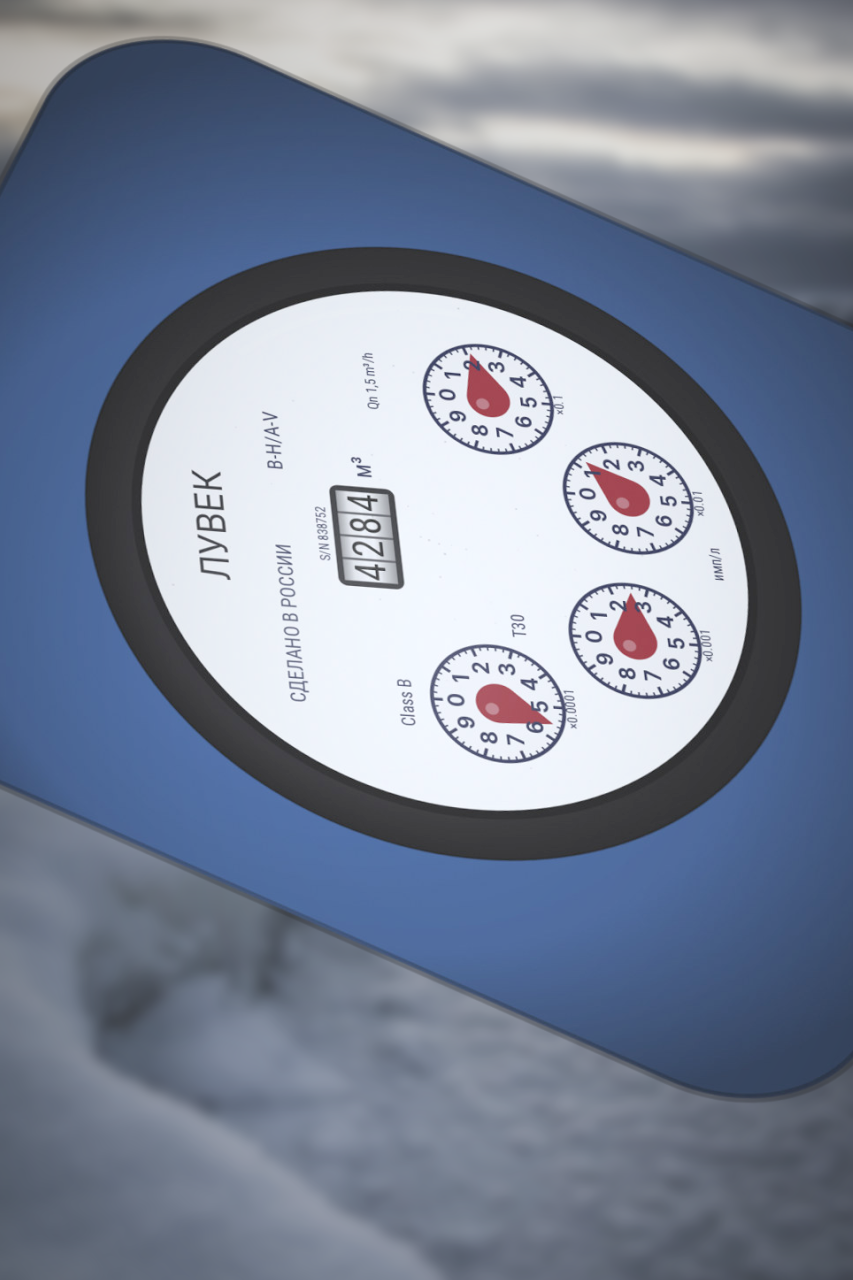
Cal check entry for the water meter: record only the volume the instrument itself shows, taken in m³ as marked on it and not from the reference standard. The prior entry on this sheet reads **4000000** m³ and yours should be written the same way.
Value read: **4284.2125** m³
